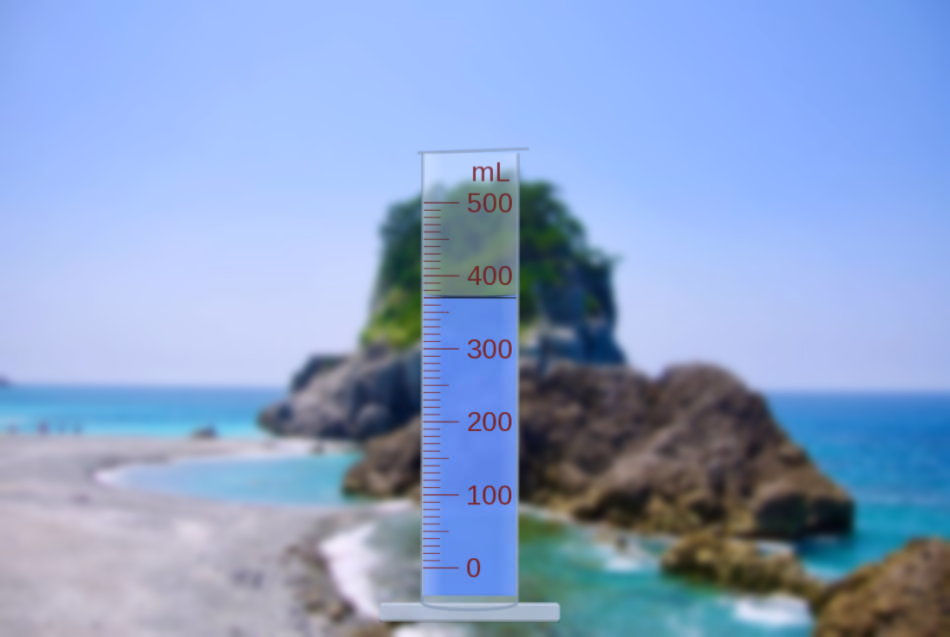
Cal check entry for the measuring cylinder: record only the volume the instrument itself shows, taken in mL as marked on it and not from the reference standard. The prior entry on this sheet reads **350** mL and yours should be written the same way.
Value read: **370** mL
